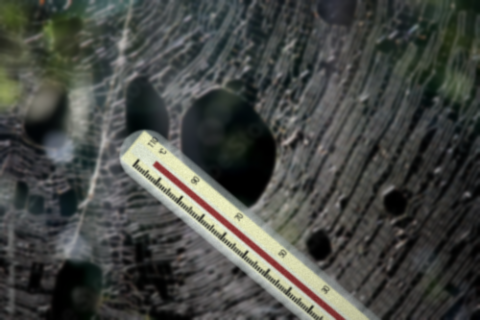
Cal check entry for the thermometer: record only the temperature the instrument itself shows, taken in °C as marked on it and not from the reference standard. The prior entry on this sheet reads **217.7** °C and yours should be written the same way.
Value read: **105** °C
